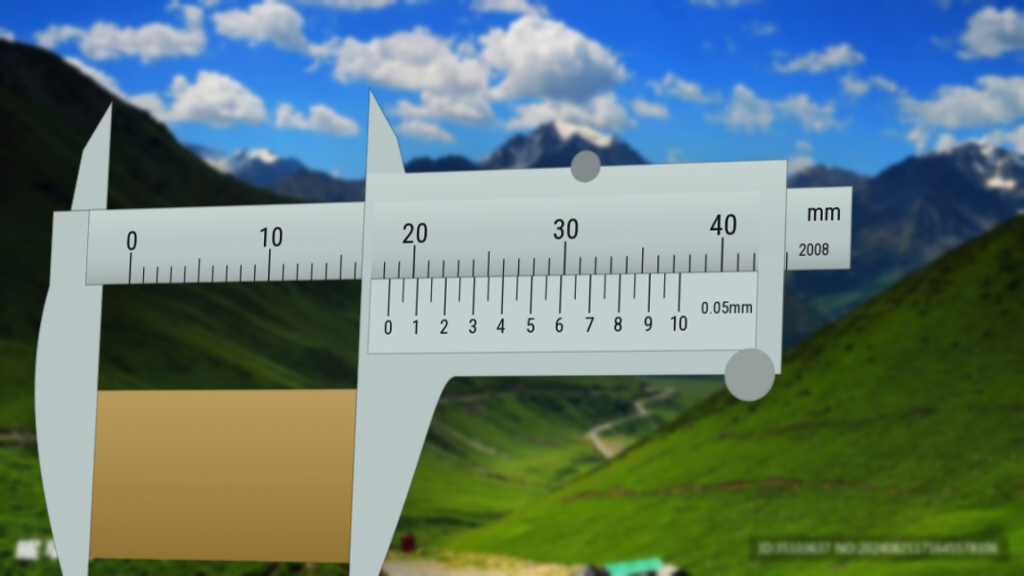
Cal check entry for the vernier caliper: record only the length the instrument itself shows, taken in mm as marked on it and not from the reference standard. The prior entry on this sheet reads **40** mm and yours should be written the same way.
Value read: **18.4** mm
